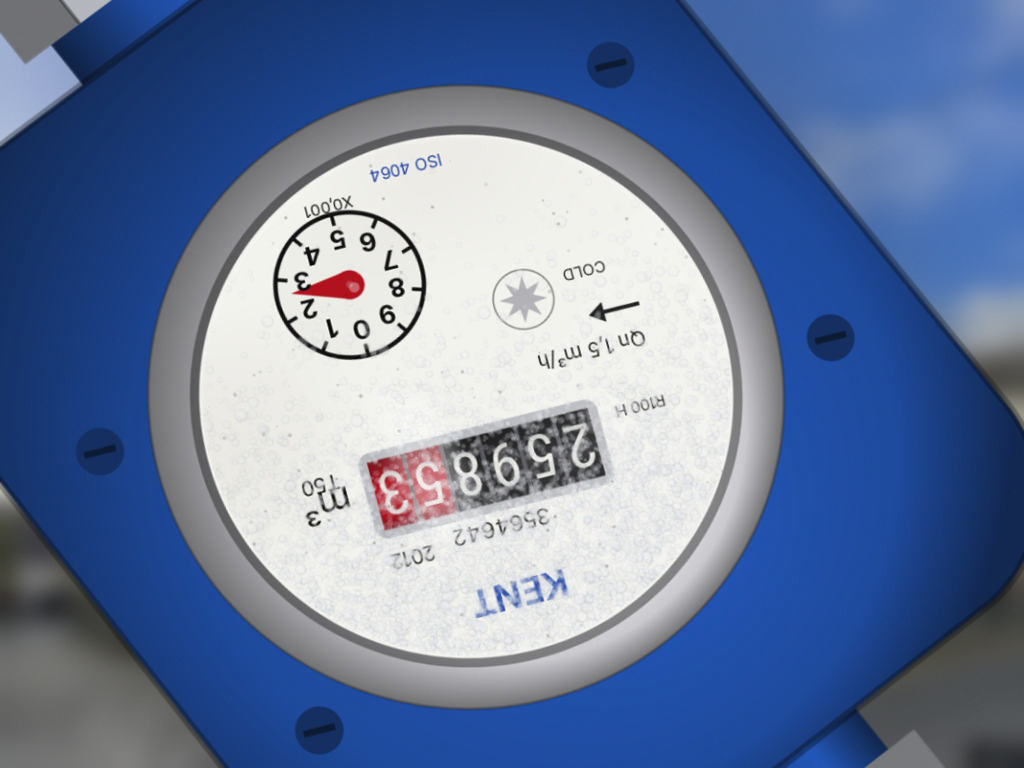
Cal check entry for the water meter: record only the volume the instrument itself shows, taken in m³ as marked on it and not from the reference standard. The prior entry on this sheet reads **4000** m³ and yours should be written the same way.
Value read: **2598.532** m³
